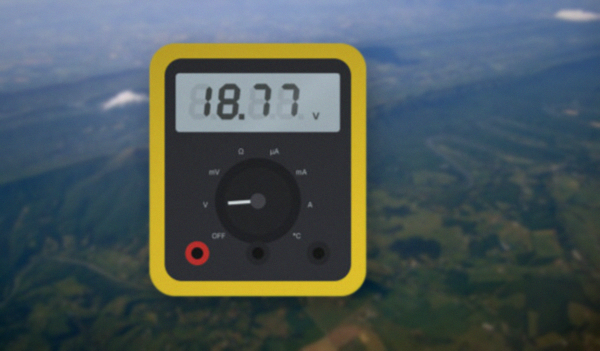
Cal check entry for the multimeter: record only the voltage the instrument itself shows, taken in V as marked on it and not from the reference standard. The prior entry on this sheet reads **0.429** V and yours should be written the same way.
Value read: **18.77** V
